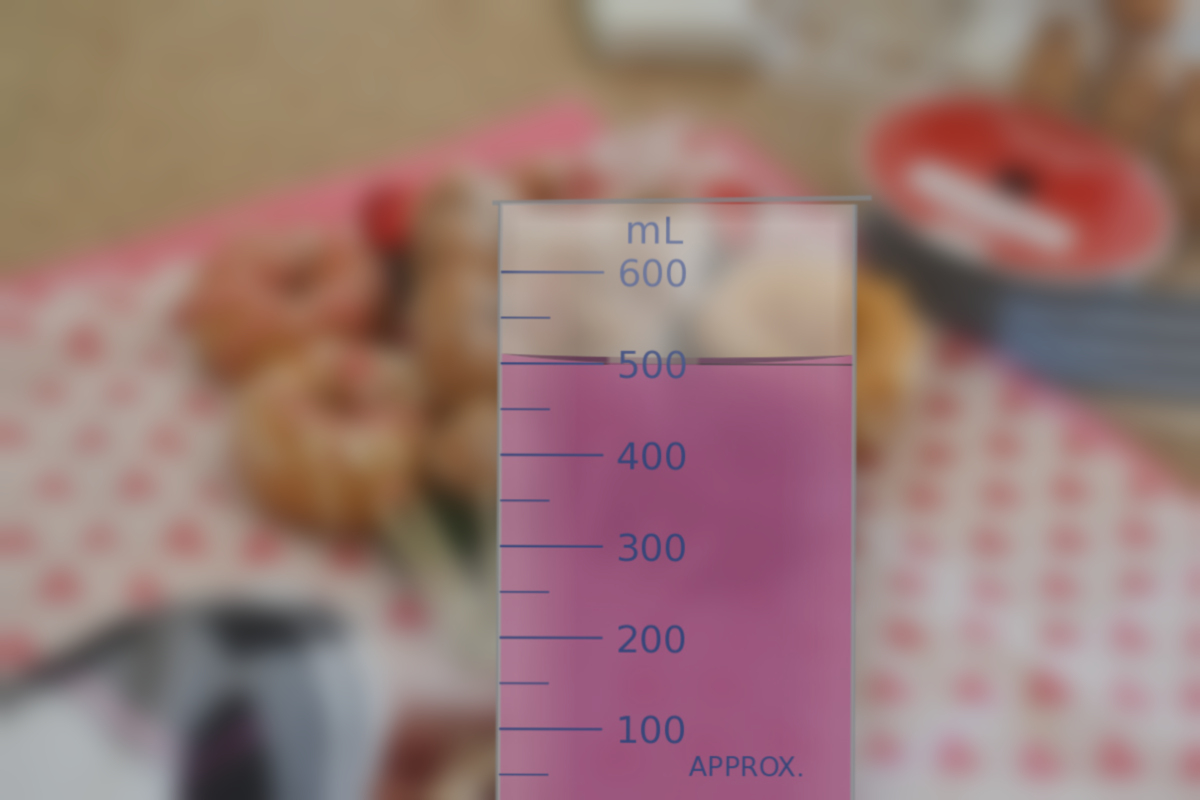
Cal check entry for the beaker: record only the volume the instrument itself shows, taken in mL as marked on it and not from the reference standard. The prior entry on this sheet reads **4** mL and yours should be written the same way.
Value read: **500** mL
